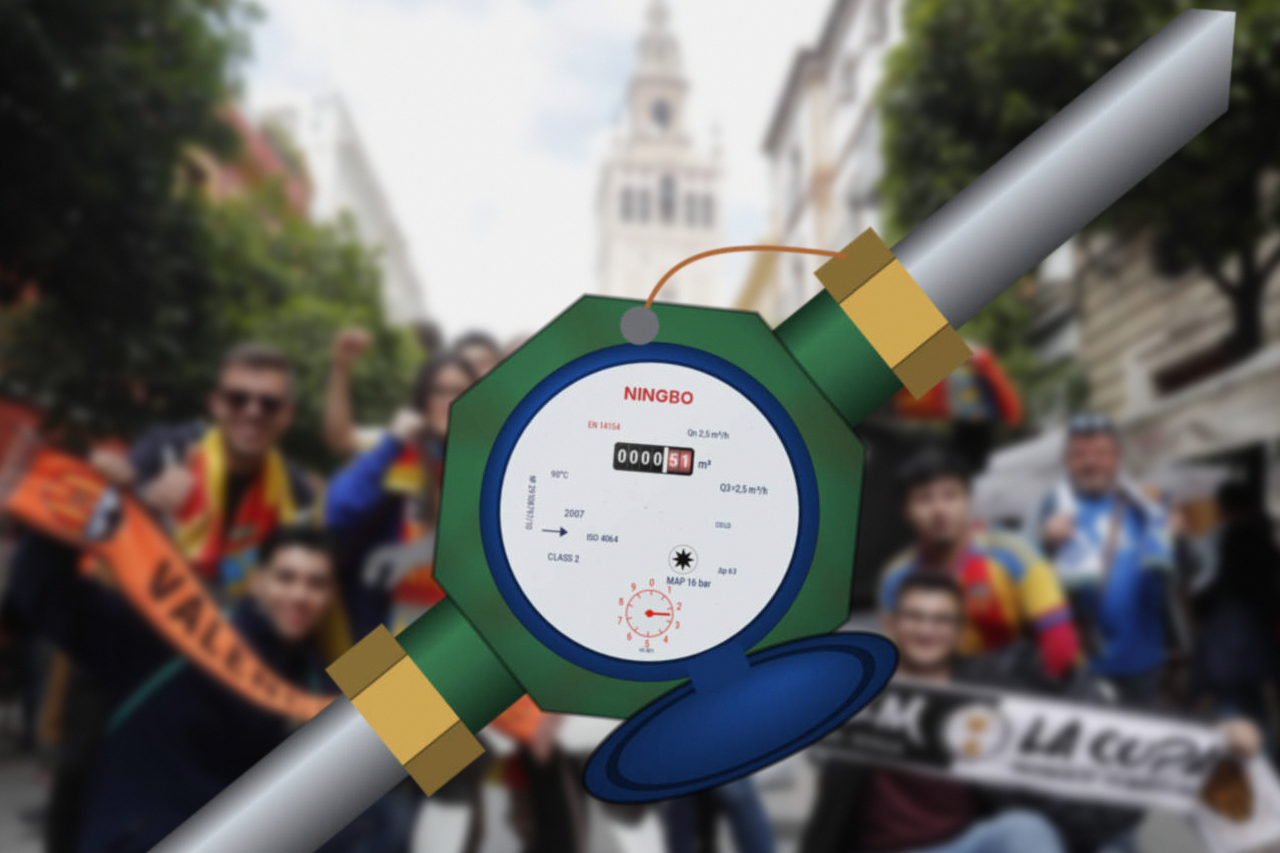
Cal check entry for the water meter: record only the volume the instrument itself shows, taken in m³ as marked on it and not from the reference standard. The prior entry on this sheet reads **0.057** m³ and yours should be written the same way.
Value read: **0.512** m³
